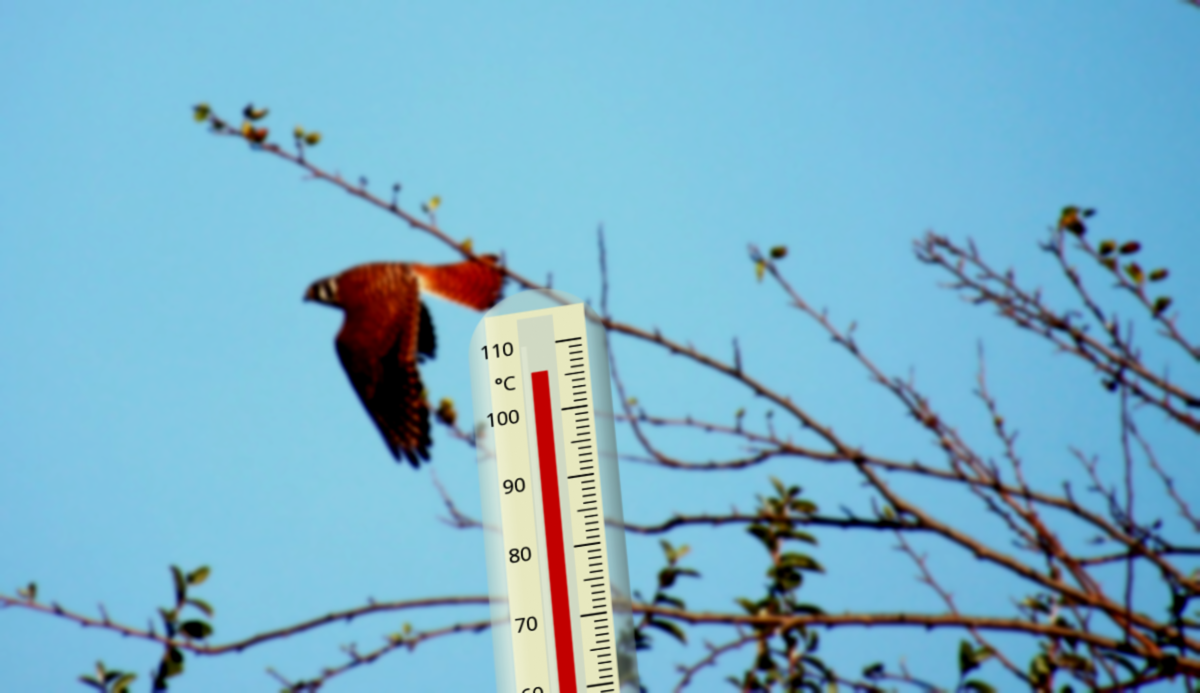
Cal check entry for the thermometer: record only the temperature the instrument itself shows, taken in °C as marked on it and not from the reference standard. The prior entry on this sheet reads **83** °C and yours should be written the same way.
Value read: **106** °C
